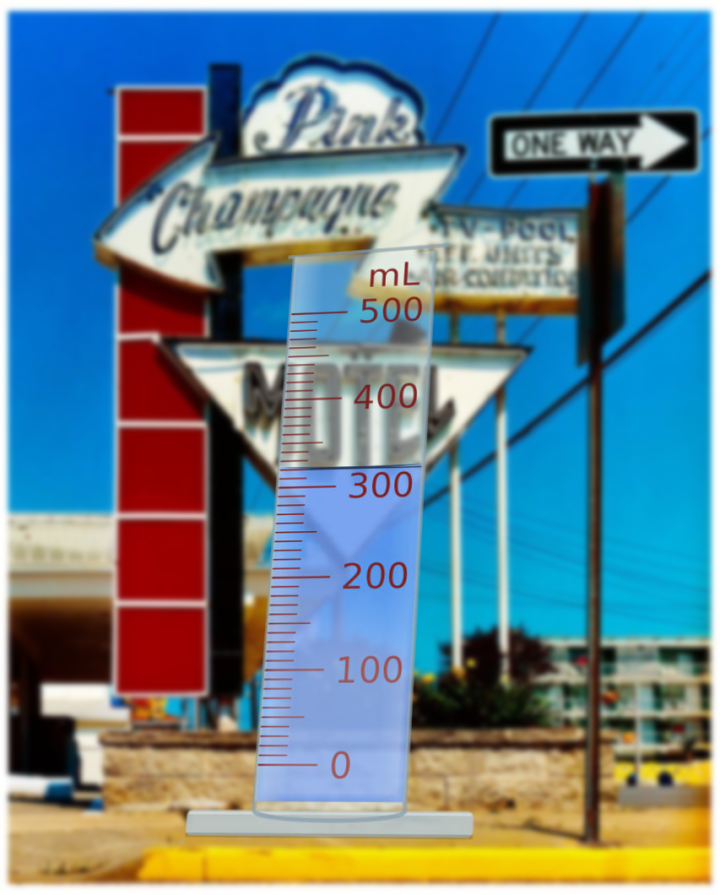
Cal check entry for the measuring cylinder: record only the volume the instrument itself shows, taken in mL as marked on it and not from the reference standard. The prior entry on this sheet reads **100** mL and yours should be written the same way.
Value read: **320** mL
